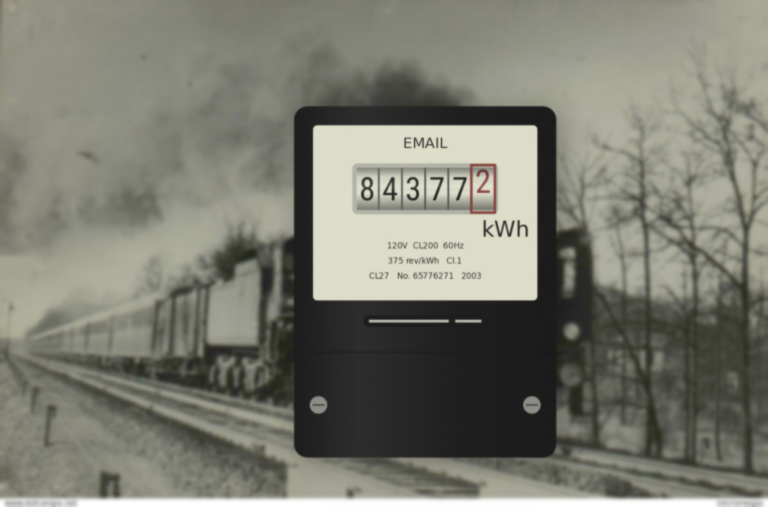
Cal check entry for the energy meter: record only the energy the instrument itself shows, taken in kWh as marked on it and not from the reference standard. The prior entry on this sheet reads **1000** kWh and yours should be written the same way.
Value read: **84377.2** kWh
